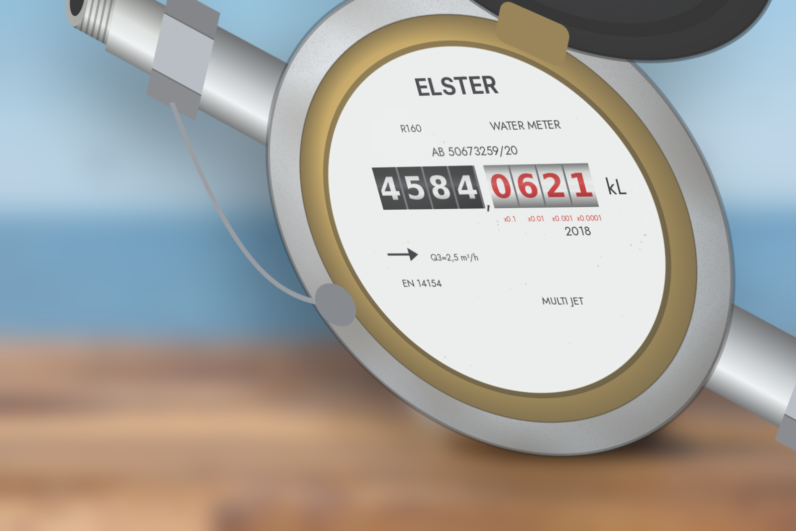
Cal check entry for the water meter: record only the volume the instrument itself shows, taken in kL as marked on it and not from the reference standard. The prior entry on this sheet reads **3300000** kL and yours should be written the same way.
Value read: **4584.0621** kL
